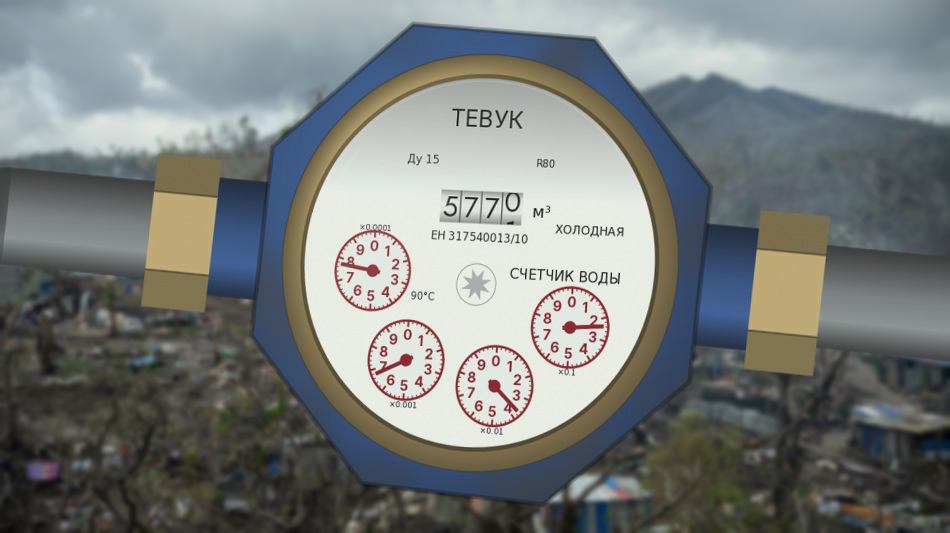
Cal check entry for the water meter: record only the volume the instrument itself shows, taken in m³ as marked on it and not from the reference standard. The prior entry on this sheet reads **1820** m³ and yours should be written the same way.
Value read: **5770.2367** m³
